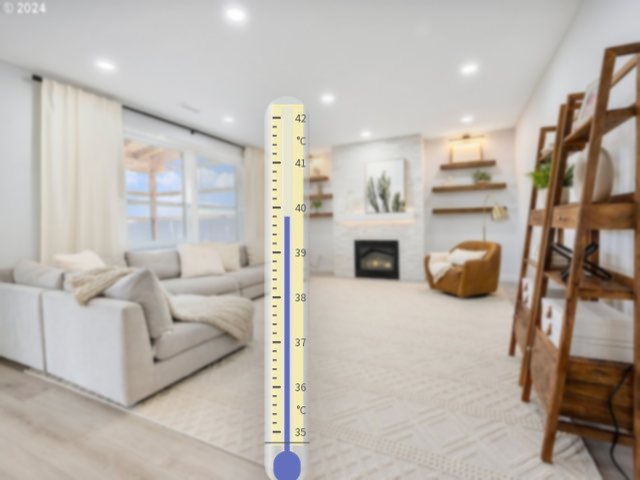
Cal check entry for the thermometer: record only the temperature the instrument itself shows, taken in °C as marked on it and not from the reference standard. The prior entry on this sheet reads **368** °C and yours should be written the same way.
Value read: **39.8** °C
